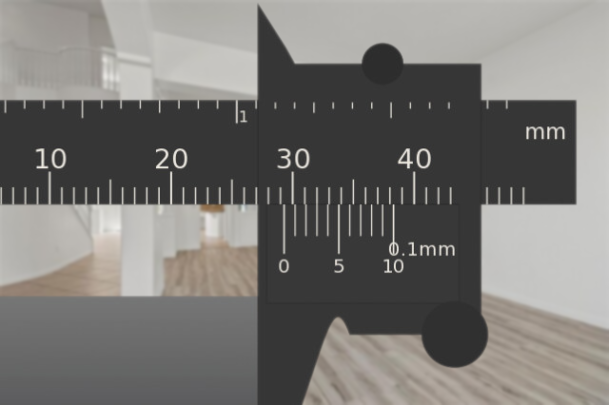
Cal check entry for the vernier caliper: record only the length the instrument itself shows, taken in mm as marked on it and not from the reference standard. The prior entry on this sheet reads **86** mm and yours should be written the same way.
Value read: **29.3** mm
